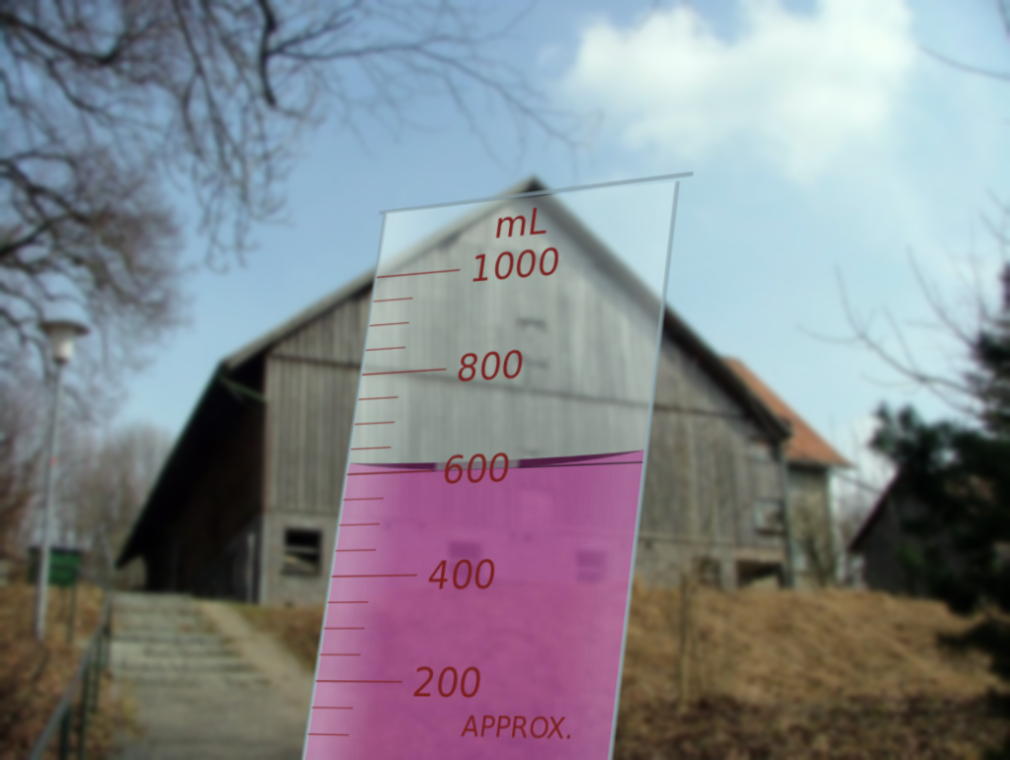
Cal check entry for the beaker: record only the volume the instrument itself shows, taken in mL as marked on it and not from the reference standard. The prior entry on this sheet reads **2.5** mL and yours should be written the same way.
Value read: **600** mL
